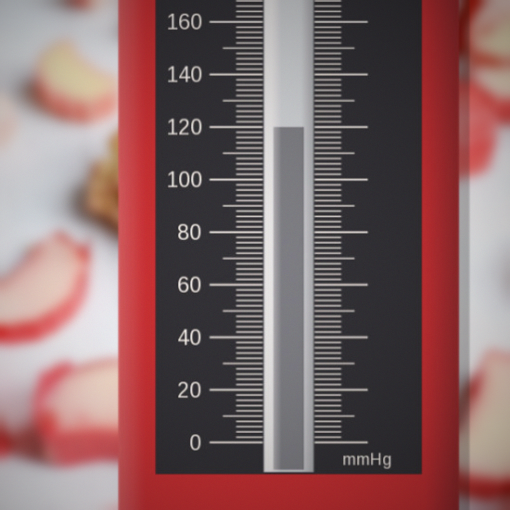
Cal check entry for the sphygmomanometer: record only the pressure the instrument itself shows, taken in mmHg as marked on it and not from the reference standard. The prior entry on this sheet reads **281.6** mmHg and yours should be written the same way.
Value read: **120** mmHg
